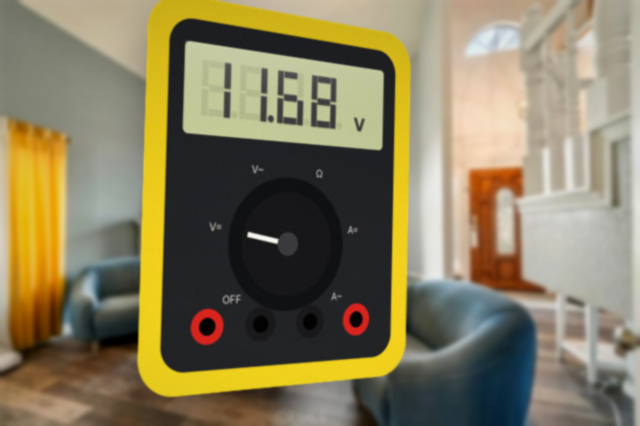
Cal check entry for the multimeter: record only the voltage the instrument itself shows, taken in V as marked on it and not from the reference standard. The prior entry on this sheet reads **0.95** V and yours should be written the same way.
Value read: **11.68** V
